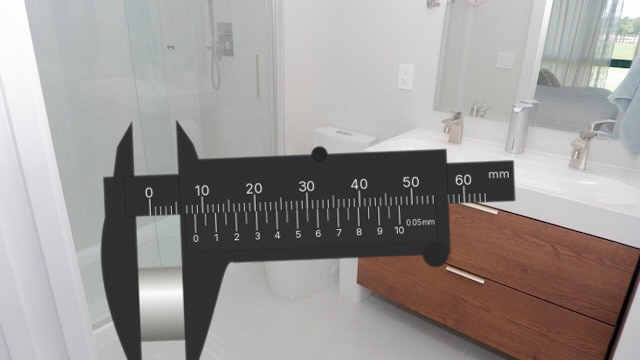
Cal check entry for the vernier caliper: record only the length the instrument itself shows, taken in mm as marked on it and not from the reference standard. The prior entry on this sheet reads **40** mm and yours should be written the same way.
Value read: **8.5** mm
